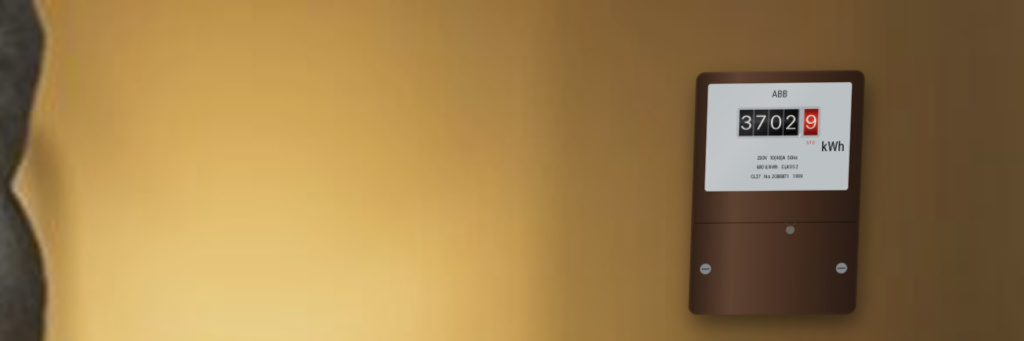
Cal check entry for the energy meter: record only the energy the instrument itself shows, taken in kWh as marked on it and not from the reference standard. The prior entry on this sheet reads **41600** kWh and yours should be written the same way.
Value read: **3702.9** kWh
